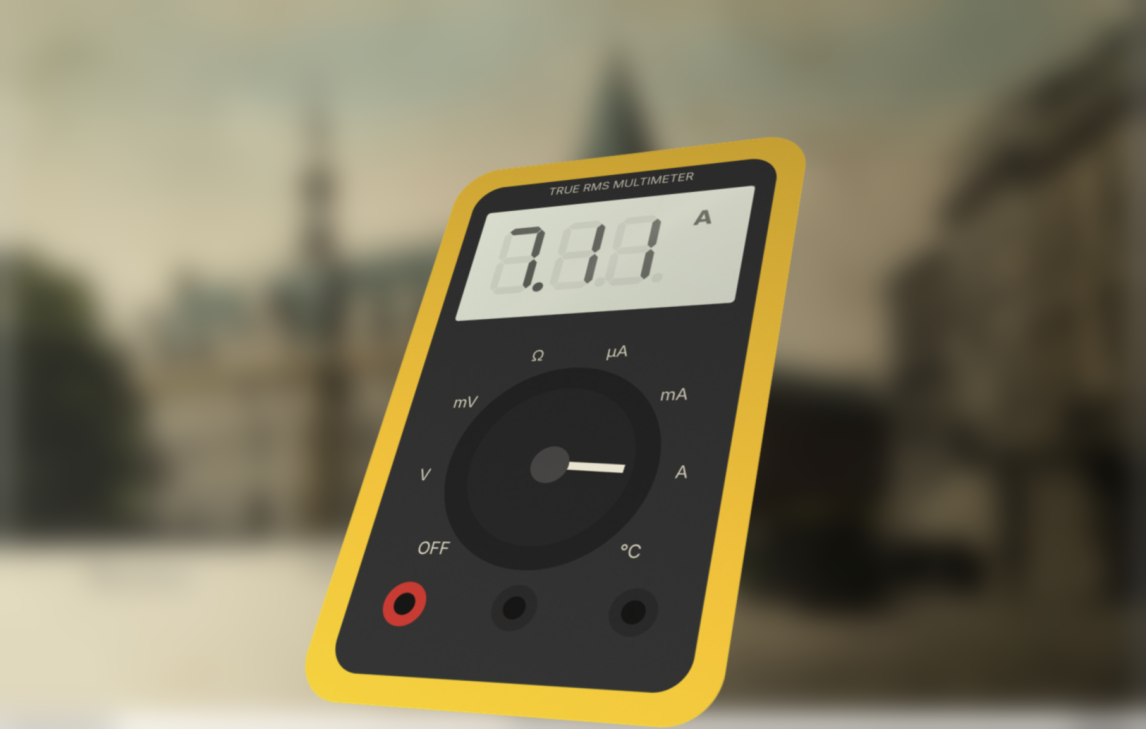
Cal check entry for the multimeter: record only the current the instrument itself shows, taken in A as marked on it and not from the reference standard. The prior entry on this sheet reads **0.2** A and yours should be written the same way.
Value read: **7.11** A
